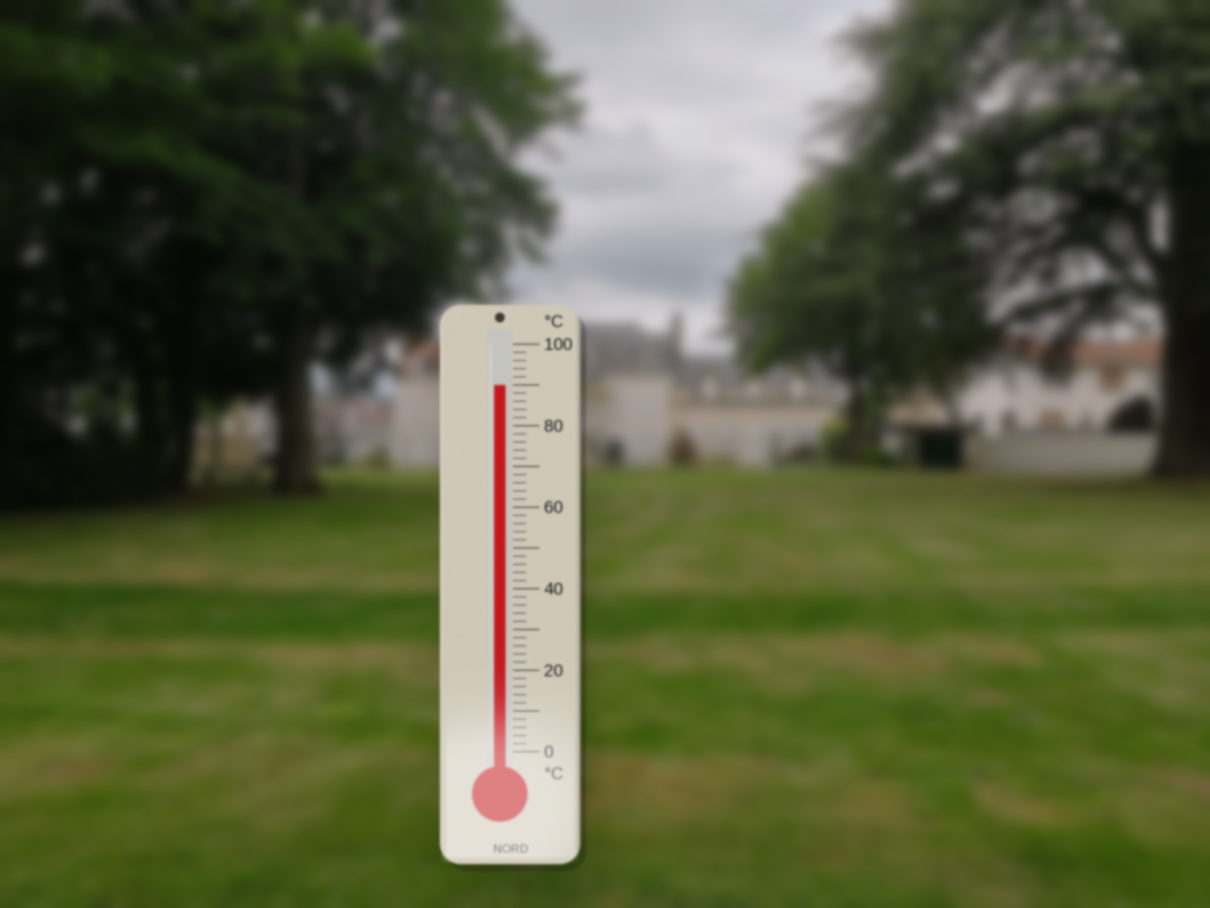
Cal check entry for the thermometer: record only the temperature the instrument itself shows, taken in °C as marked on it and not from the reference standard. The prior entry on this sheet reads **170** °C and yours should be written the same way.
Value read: **90** °C
